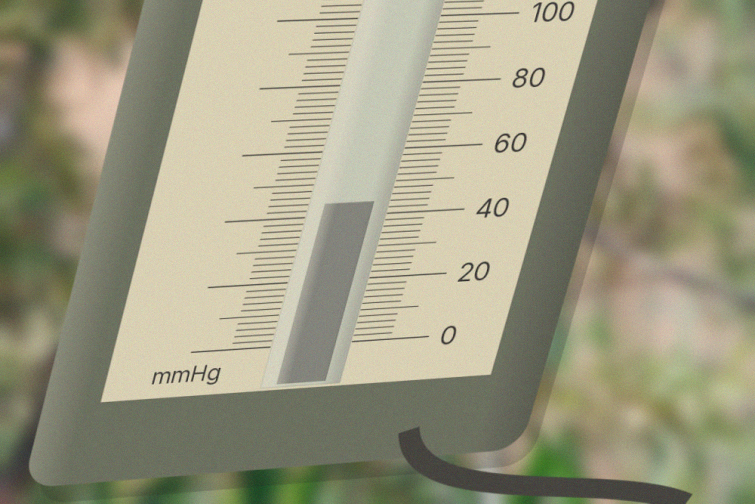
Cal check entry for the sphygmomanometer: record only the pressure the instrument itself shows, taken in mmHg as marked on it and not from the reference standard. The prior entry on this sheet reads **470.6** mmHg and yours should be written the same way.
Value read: **44** mmHg
